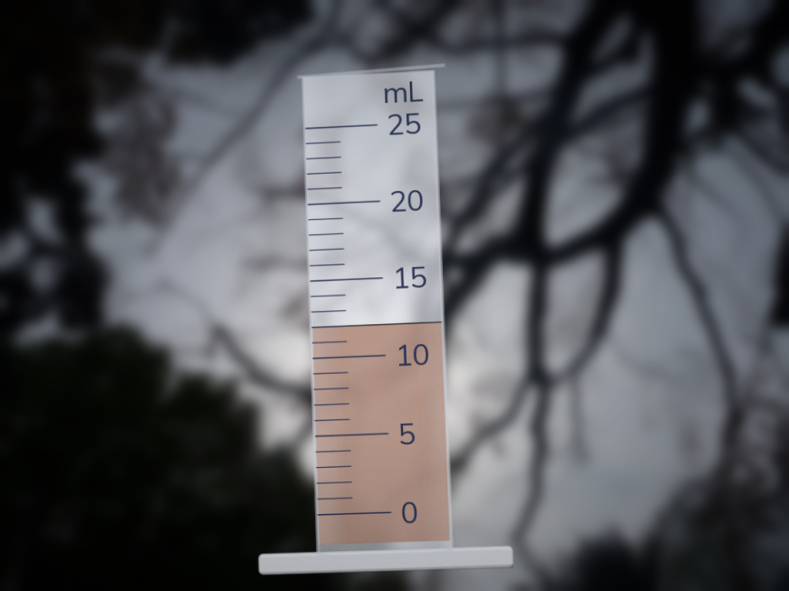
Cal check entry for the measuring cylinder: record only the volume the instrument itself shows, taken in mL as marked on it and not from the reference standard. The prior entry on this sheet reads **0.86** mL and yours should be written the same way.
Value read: **12** mL
